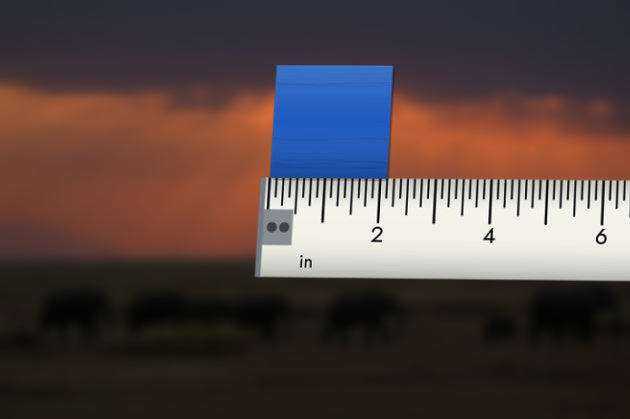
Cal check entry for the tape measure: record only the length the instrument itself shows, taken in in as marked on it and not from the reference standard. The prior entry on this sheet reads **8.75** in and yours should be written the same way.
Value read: **2.125** in
